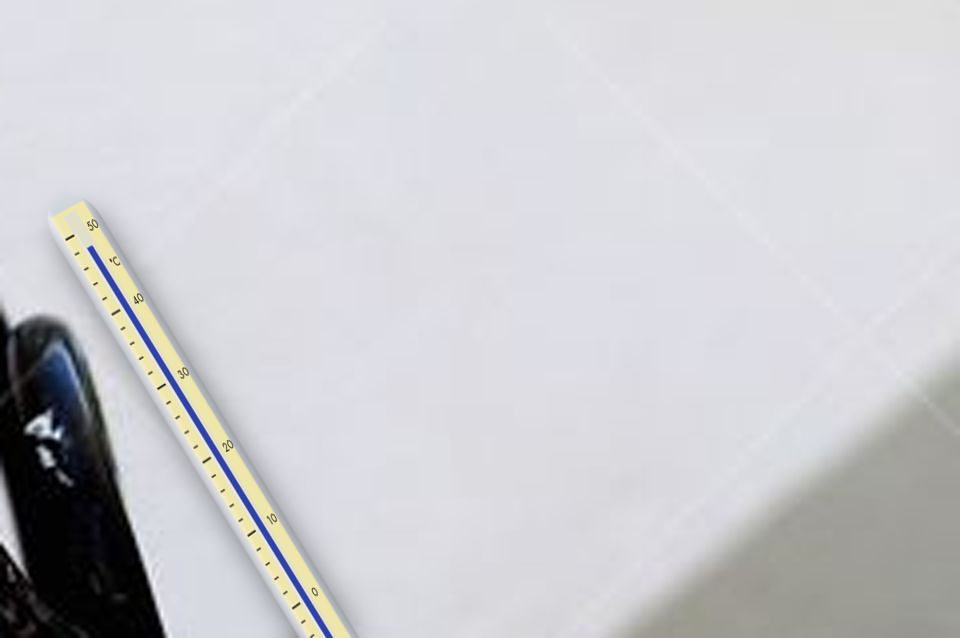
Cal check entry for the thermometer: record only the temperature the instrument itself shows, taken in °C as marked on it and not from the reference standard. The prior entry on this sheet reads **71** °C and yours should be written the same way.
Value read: **48** °C
